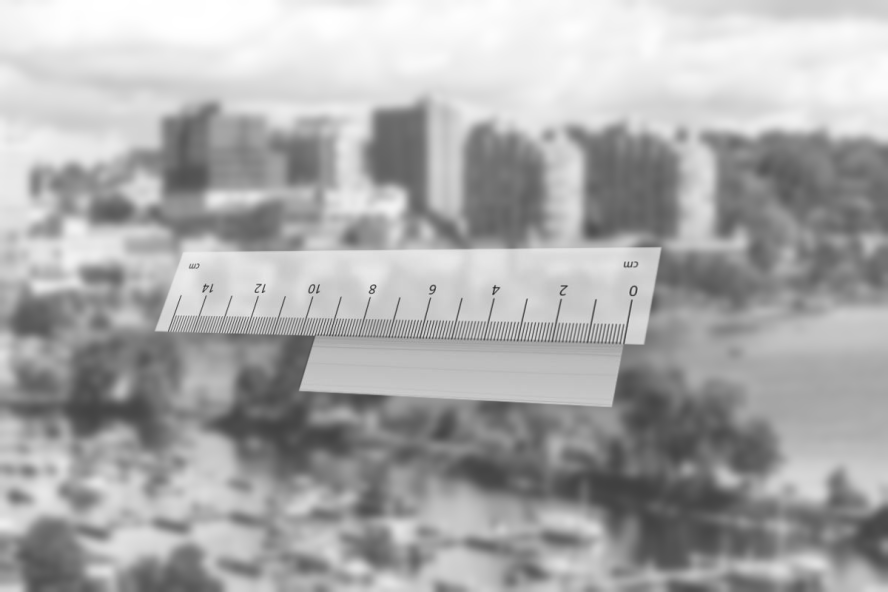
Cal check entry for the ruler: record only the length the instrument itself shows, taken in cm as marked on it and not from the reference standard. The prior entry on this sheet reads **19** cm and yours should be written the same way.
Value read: **9.5** cm
